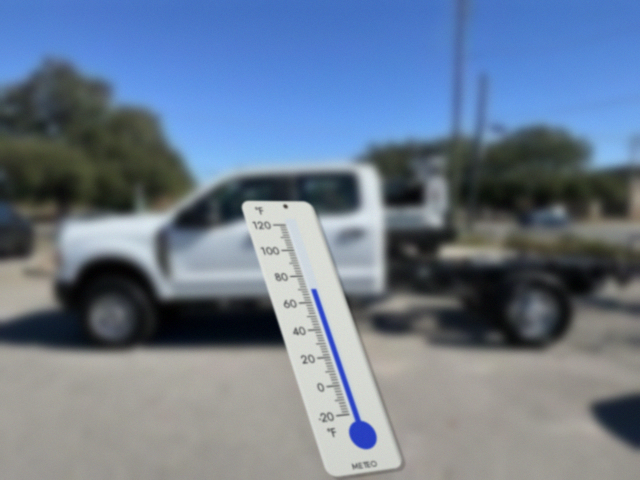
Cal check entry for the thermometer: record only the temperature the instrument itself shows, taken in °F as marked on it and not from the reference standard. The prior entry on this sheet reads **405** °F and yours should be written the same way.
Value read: **70** °F
